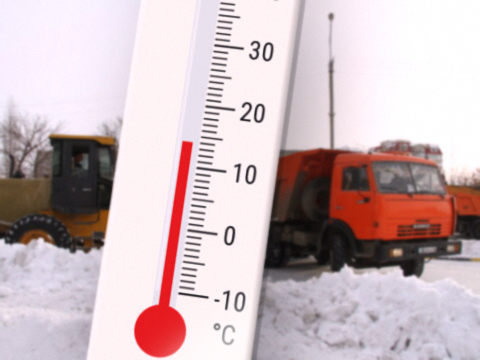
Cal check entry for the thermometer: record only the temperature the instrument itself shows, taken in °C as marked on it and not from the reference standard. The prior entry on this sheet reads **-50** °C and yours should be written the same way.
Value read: **14** °C
